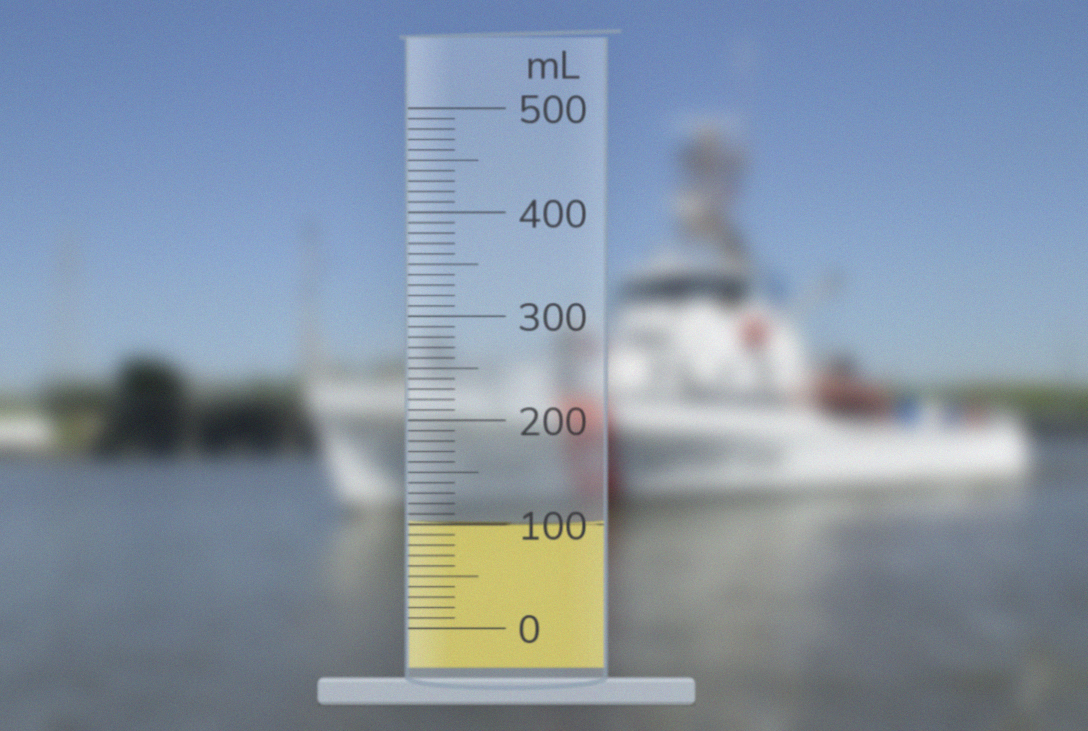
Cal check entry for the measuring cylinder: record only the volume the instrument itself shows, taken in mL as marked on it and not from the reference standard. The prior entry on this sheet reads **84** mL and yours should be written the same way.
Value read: **100** mL
